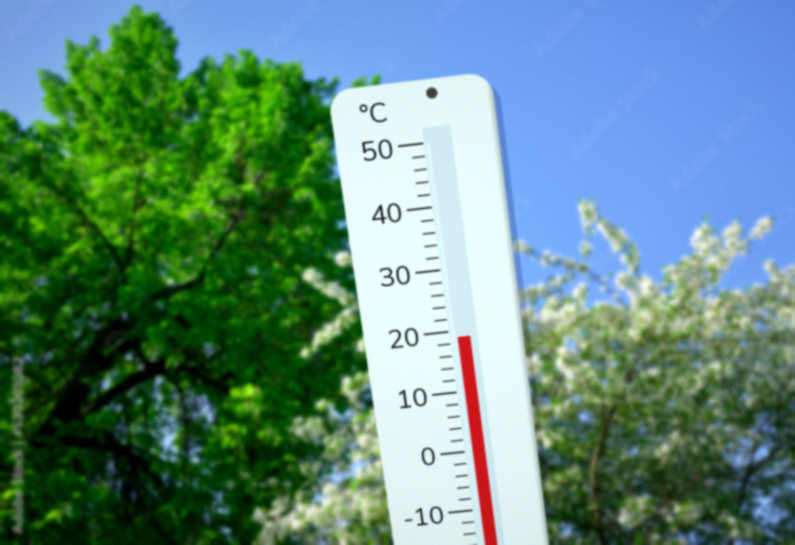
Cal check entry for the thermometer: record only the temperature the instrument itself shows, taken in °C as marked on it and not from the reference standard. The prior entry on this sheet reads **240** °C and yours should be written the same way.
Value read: **19** °C
